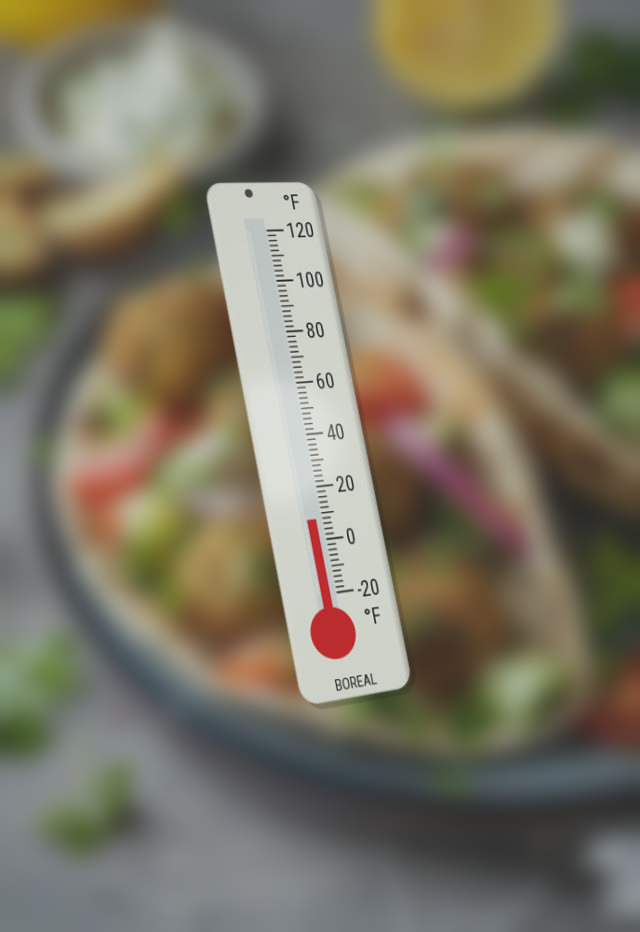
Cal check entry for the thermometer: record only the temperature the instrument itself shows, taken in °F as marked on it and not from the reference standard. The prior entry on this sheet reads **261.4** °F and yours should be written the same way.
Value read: **8** °F
